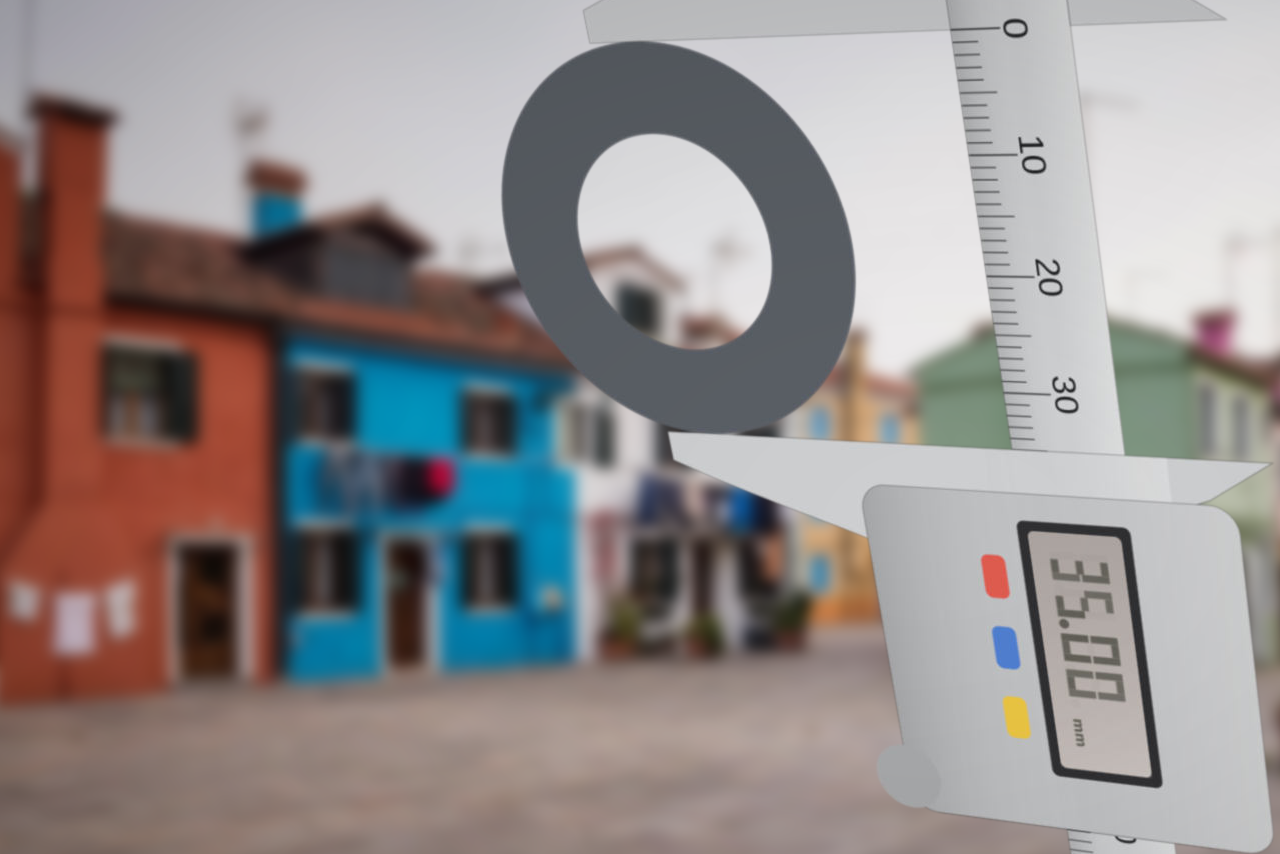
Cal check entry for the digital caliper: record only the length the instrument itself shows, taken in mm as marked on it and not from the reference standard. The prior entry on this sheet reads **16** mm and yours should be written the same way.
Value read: **35.00** mm
